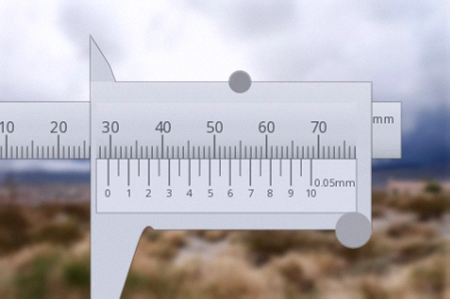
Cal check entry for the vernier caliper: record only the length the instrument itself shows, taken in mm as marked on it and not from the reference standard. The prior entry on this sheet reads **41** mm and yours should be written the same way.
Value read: **29.6** mm
